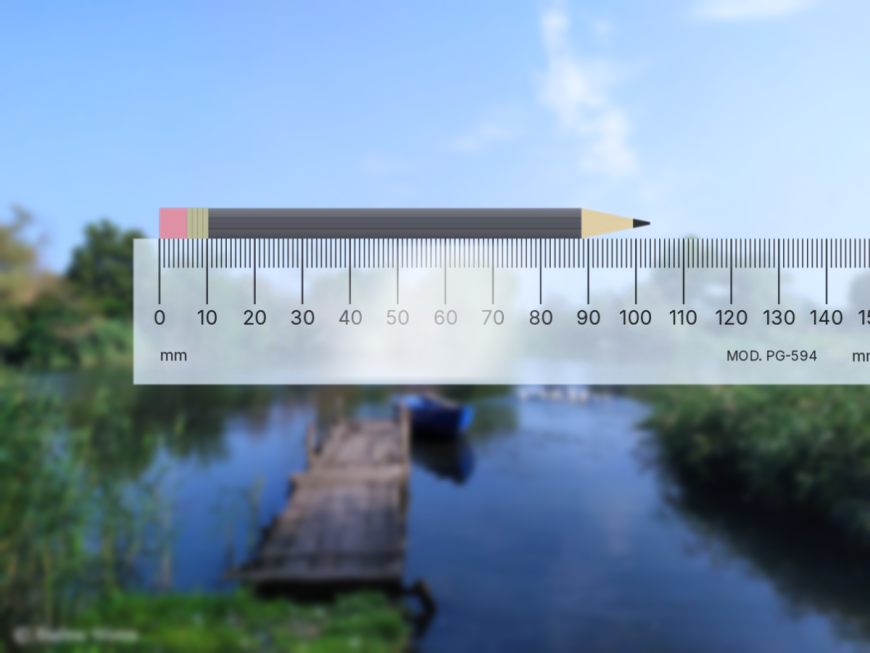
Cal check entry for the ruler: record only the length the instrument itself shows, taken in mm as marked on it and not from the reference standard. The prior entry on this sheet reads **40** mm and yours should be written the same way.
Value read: **103** mm
